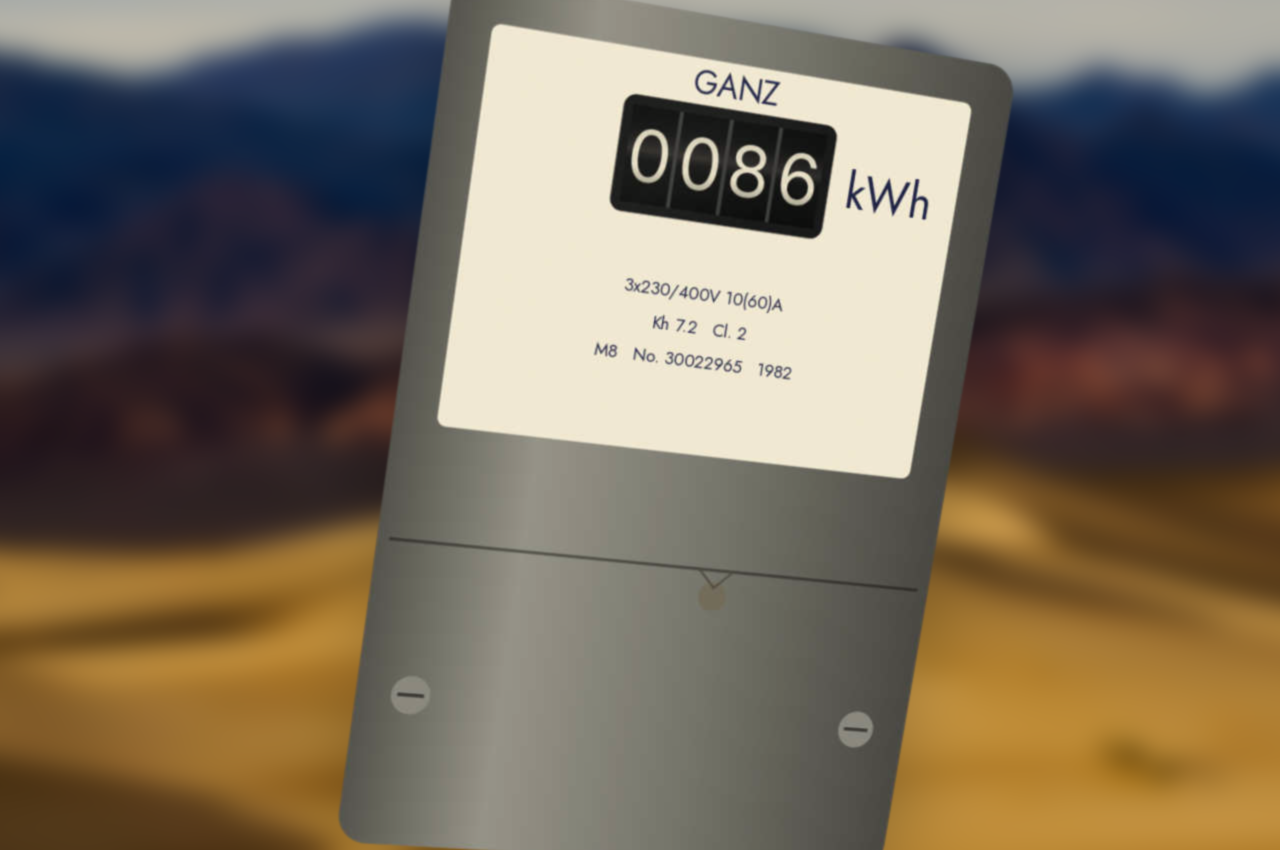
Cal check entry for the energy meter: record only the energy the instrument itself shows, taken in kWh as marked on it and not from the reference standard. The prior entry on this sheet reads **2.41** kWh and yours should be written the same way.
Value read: **86** kWh
